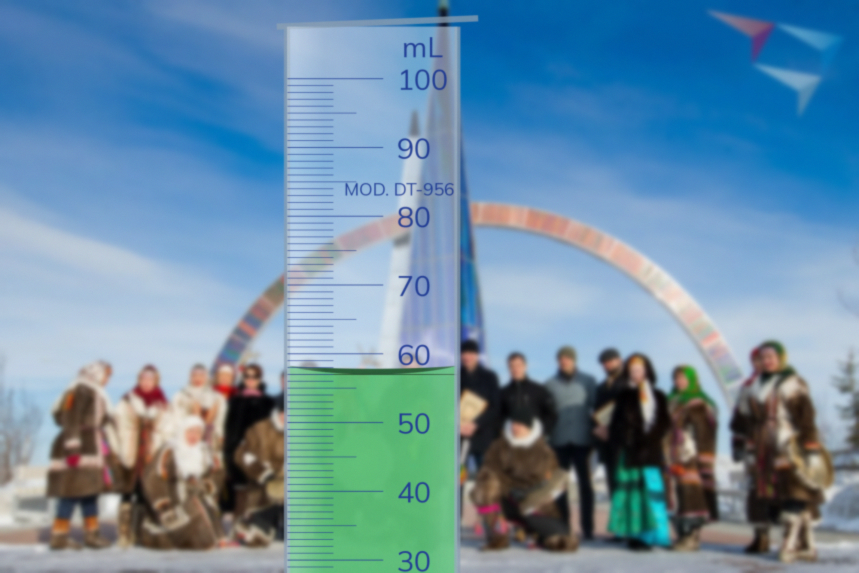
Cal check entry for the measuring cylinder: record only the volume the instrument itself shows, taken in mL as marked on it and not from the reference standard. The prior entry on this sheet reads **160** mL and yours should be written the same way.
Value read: **57** mL
